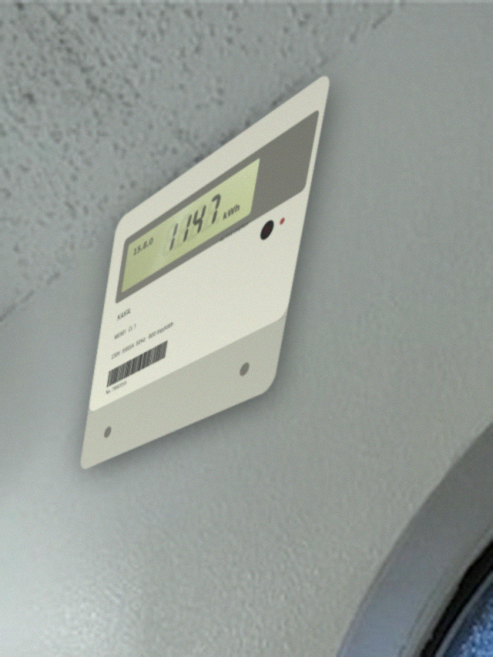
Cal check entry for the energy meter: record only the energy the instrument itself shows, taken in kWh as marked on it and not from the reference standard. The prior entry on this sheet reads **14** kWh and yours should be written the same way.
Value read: **1147** kWh
